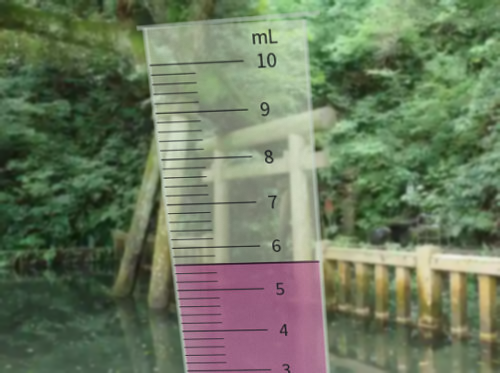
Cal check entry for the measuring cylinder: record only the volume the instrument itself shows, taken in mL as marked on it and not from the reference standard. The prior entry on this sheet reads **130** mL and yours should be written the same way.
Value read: **5.6** mL
